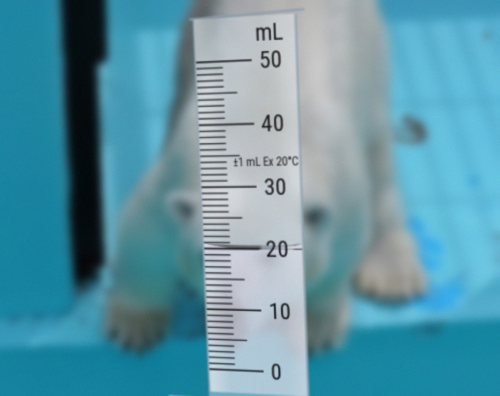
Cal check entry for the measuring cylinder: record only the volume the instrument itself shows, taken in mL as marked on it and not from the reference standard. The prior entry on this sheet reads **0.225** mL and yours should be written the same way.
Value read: **20** mL
